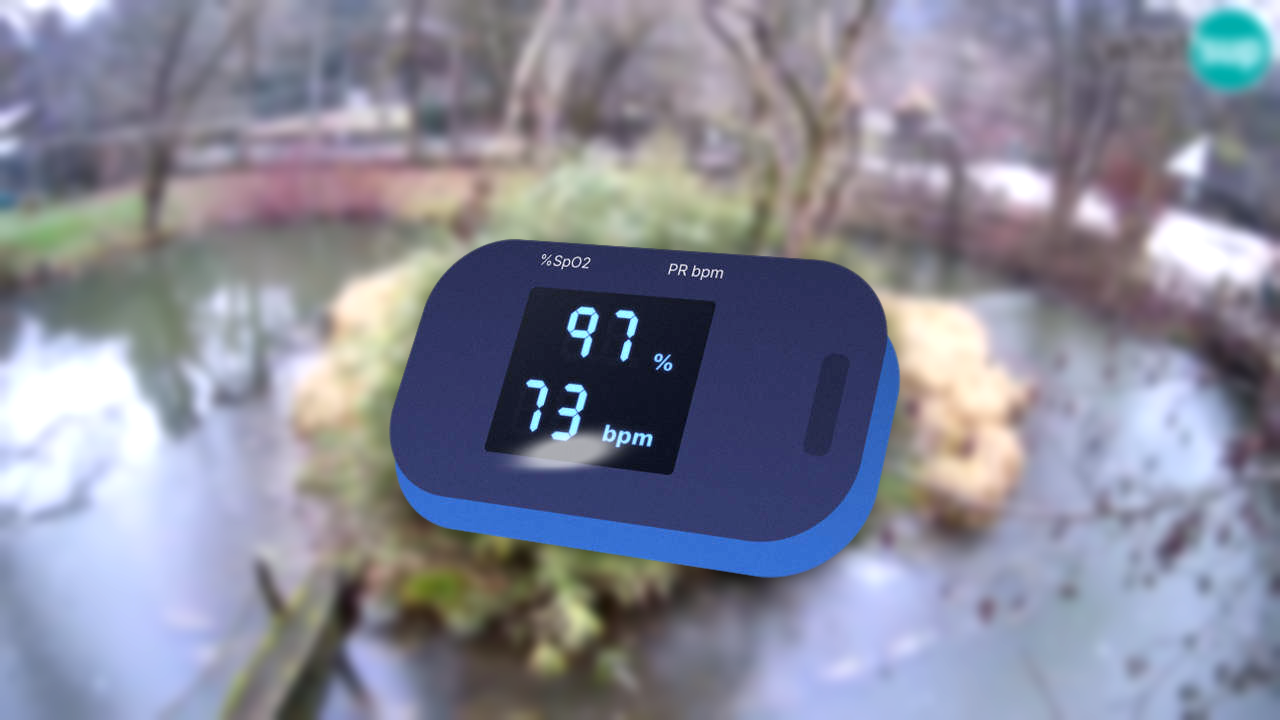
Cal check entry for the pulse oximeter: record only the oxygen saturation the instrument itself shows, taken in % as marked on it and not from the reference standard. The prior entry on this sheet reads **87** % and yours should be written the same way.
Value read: **97** %
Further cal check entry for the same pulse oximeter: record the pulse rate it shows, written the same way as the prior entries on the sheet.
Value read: **73** bpm
